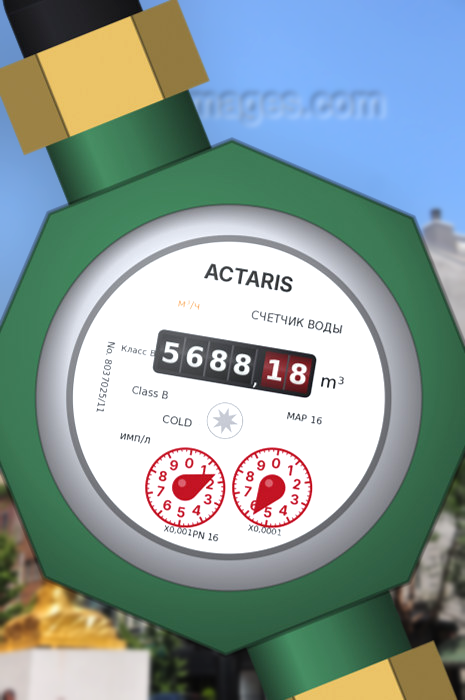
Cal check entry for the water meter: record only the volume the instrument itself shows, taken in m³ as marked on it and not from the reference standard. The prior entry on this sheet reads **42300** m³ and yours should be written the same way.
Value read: **5688.1815** m³
